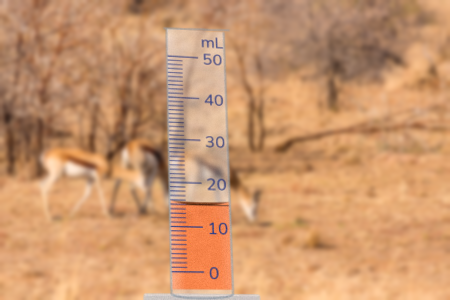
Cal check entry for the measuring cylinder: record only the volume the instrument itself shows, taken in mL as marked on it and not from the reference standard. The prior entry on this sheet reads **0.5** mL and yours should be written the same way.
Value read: **15** mL
